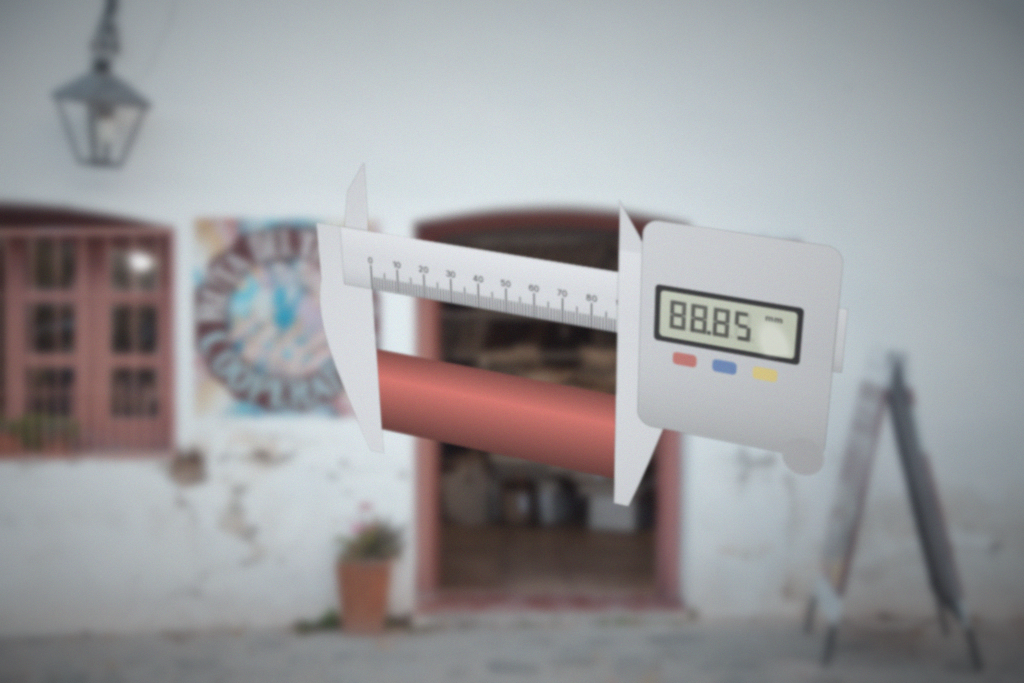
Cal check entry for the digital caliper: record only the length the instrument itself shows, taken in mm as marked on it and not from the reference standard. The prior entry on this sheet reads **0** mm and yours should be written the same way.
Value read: **88.85** mm
